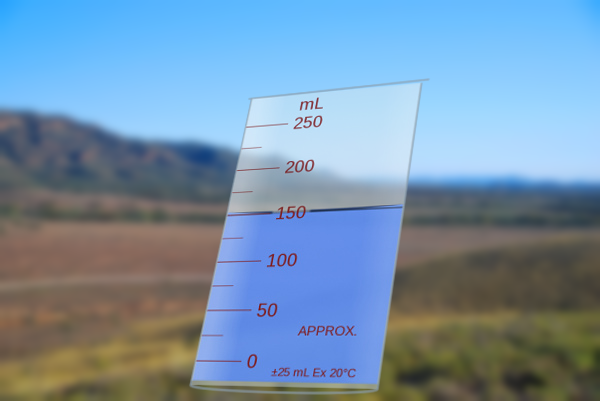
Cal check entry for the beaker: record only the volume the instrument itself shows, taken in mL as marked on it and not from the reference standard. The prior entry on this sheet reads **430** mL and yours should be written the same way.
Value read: **150** mL
